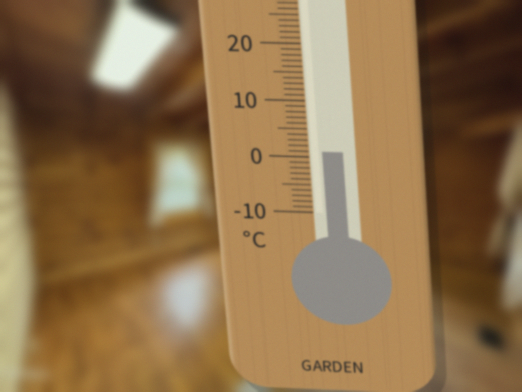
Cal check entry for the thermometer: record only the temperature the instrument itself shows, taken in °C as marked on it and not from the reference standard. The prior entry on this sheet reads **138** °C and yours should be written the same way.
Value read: **1** °C
